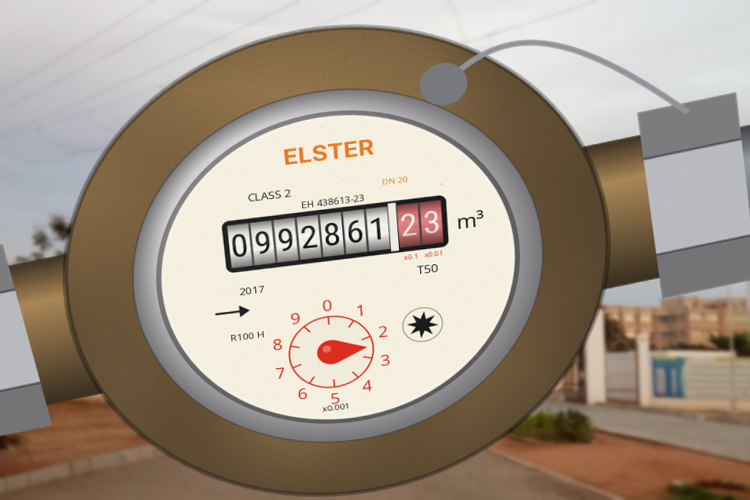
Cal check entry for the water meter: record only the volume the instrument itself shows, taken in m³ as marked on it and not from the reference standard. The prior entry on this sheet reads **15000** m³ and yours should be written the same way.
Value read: **992861.232** m³
